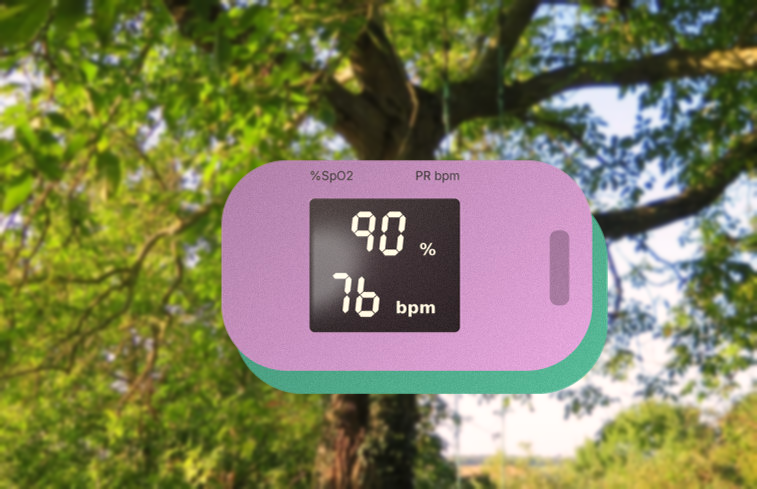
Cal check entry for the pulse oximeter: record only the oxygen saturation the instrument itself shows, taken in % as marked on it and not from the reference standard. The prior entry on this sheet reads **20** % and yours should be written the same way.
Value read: **90** %
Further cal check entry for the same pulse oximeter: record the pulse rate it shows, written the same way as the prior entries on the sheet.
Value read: **76** bpm
